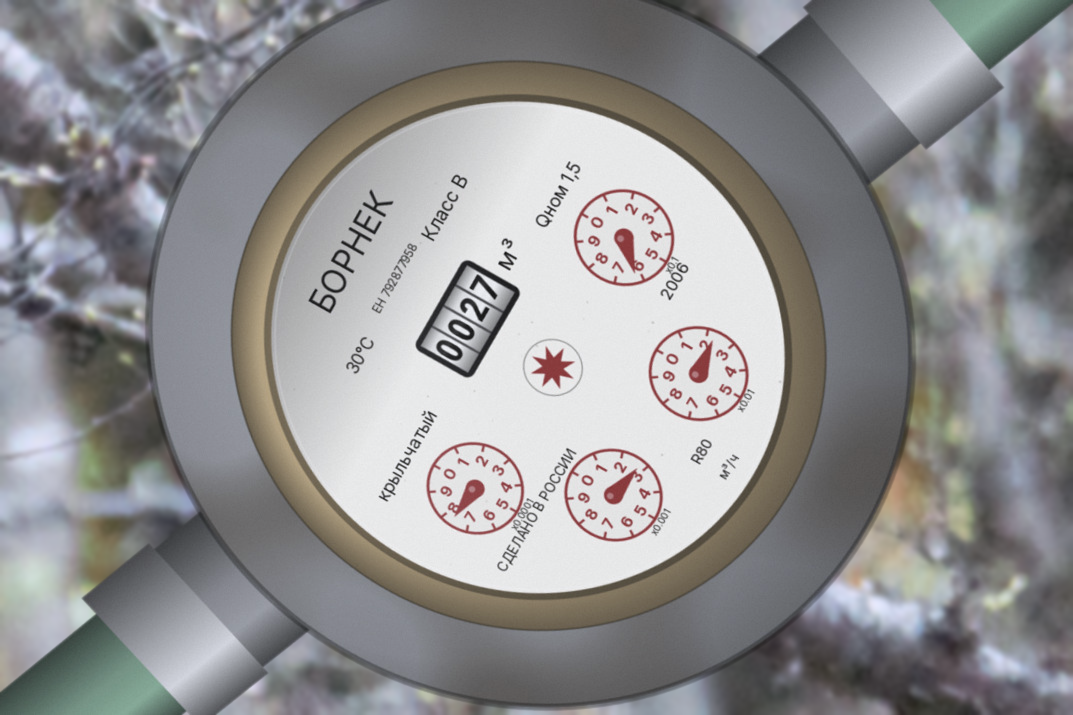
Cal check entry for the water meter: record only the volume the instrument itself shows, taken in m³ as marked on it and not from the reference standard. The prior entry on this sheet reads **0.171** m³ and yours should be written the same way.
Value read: **27.6227** m³
